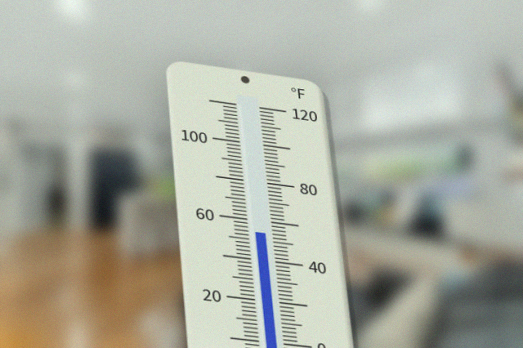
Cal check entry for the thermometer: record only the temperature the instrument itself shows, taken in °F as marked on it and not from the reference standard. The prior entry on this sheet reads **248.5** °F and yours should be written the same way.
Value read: **54** °F
